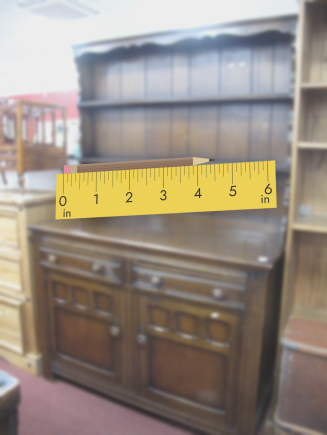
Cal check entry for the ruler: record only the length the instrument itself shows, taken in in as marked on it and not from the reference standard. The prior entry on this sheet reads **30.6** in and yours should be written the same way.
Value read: **4.5** in
